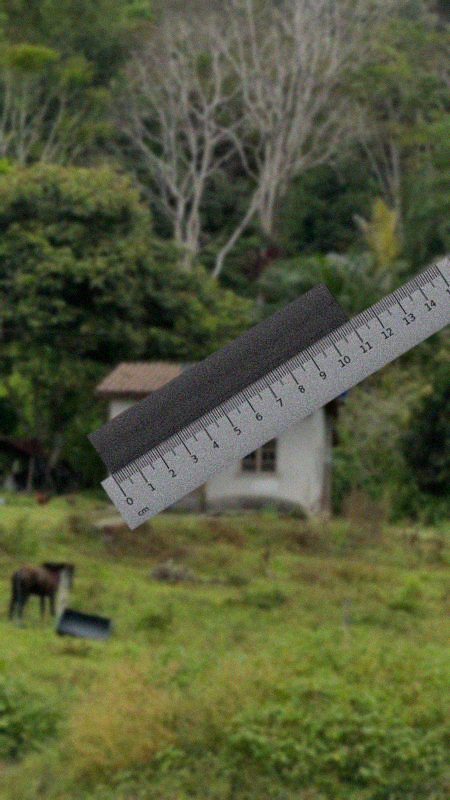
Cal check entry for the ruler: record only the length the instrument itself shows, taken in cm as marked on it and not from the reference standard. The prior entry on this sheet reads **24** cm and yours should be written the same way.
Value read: **11** cm
